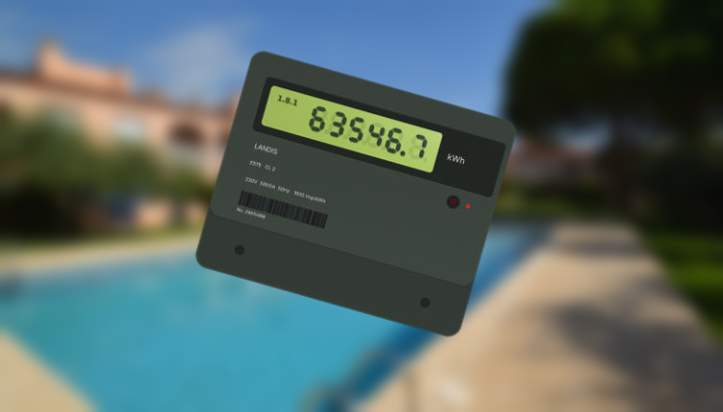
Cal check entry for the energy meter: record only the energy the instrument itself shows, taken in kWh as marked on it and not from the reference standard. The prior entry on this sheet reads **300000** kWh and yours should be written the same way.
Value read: **63546.7** kWh
